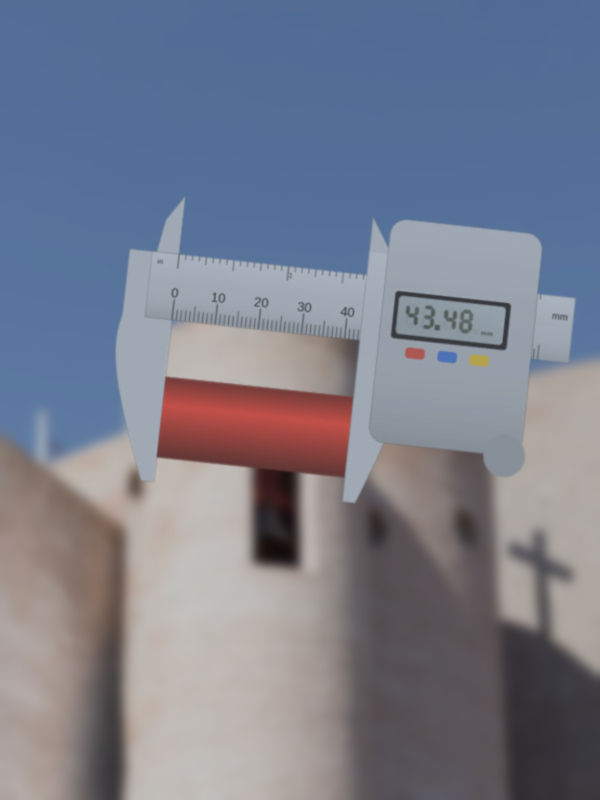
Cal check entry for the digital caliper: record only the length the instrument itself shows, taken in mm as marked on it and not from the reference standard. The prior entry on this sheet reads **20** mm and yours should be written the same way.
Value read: **43.48** mm
